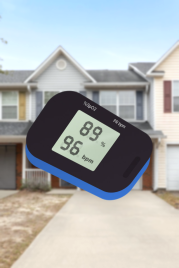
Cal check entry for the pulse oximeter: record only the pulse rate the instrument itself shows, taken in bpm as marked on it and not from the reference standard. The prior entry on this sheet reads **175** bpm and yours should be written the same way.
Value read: **96** bpm
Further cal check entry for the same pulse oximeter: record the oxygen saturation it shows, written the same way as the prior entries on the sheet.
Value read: **89** %
